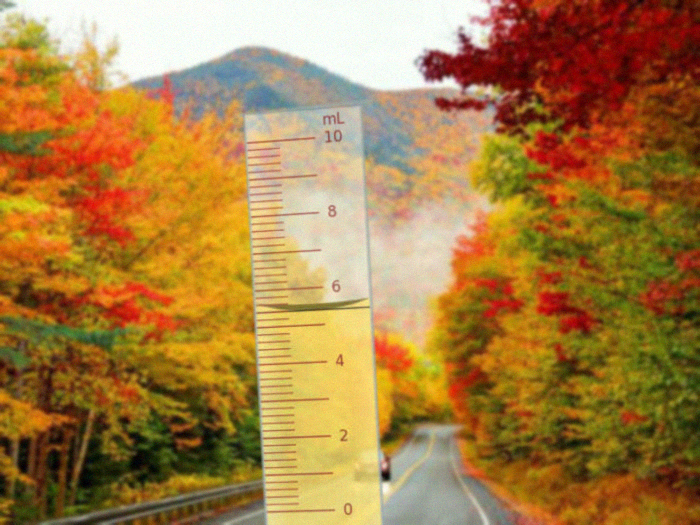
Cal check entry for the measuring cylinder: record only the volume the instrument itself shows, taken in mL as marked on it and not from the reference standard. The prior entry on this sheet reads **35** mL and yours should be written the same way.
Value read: **5.4** mL
